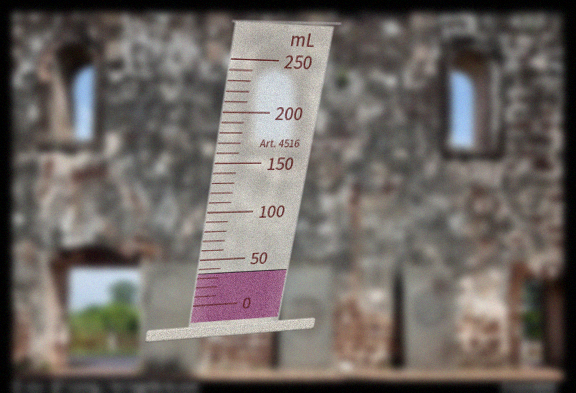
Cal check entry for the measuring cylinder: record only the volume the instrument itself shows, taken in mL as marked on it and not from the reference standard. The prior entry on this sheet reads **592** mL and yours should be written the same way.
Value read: **35** mL
